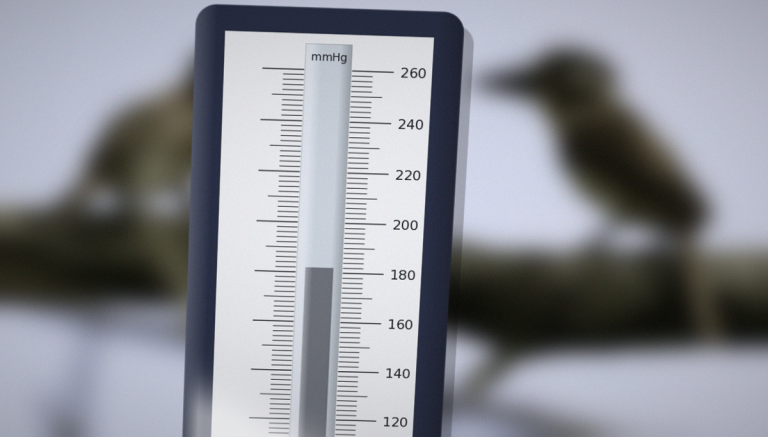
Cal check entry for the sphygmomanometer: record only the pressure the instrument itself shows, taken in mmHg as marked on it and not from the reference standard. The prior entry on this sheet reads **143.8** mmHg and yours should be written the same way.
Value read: **182** mmHg
